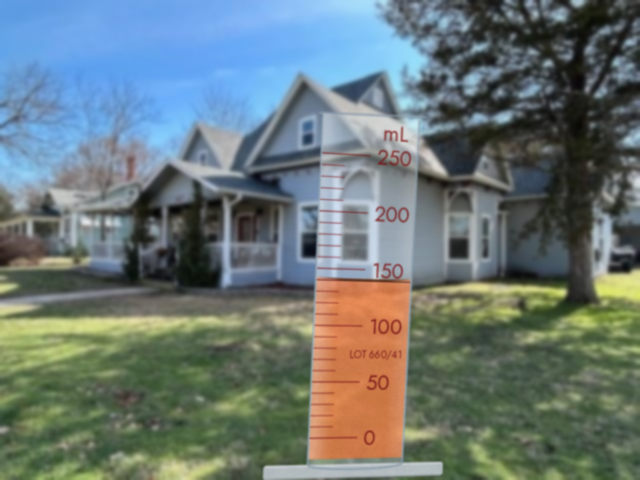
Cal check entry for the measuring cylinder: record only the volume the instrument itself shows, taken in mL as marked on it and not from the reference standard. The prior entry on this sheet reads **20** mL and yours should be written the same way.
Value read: **140** mL
